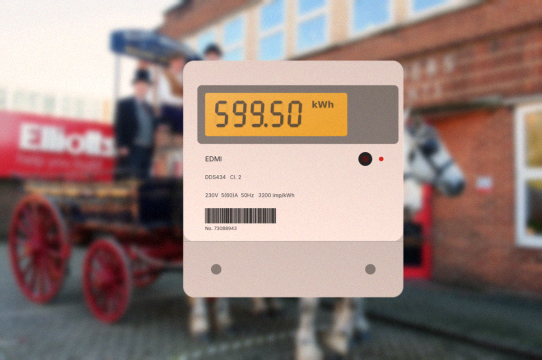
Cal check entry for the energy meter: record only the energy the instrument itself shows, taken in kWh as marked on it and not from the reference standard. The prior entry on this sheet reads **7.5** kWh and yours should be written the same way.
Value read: **599.50** kWh
